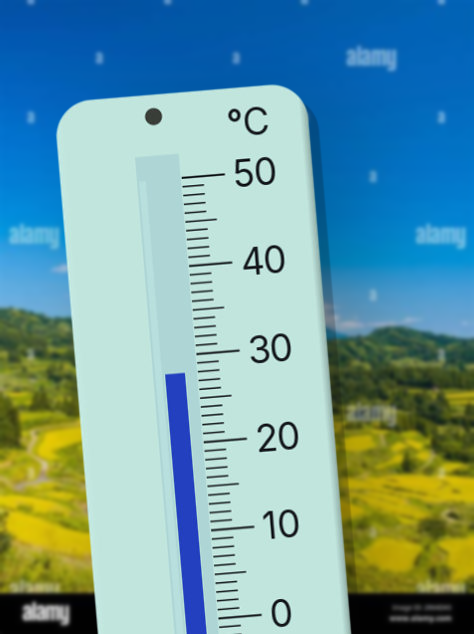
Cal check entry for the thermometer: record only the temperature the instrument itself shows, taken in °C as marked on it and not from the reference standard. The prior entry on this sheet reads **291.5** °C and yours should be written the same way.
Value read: **28** °C
